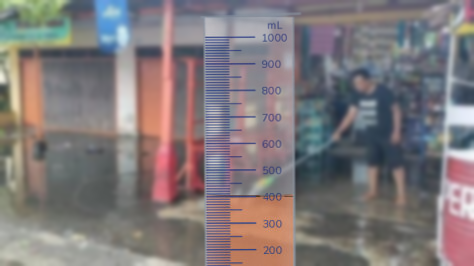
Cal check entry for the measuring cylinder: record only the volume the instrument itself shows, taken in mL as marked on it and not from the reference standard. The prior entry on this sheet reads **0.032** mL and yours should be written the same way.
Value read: **400** mL
